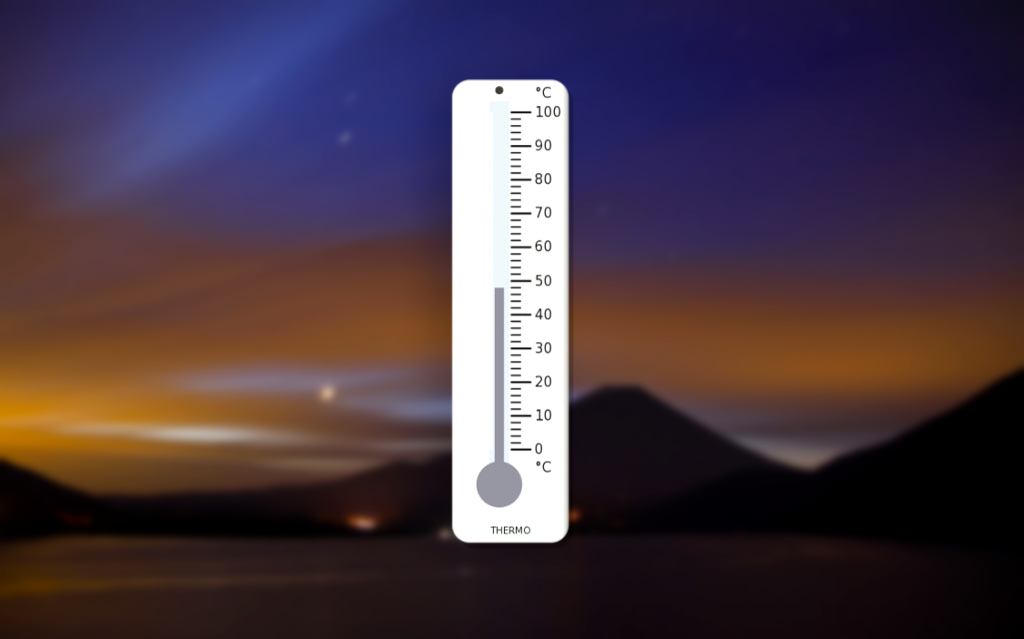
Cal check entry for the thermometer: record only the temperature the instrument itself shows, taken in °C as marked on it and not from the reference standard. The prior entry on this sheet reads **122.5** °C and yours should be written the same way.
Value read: **48** °C
